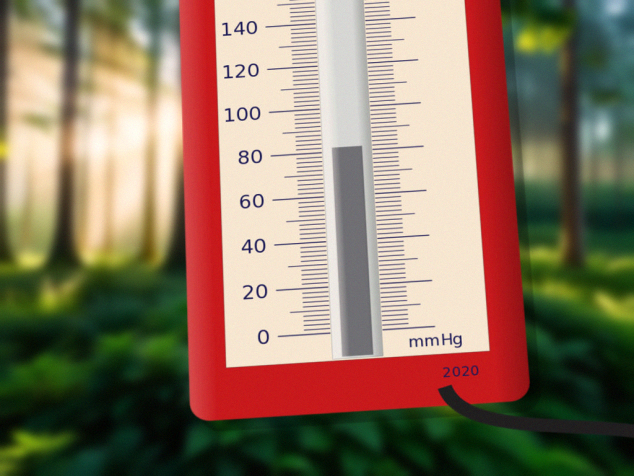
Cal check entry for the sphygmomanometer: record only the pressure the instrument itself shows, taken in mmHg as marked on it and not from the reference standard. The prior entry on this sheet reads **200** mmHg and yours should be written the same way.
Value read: **82** mmHg
